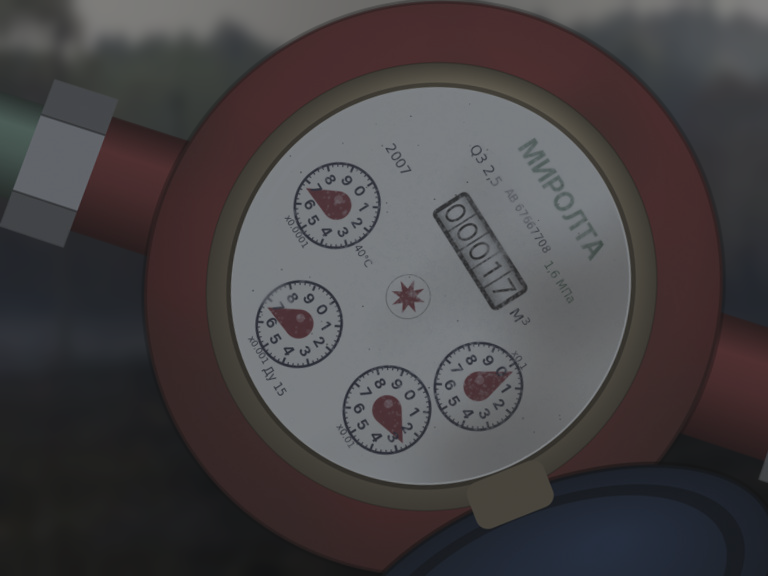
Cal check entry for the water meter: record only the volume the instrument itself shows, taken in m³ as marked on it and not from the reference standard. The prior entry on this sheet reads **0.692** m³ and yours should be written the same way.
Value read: **17.0266** m³
